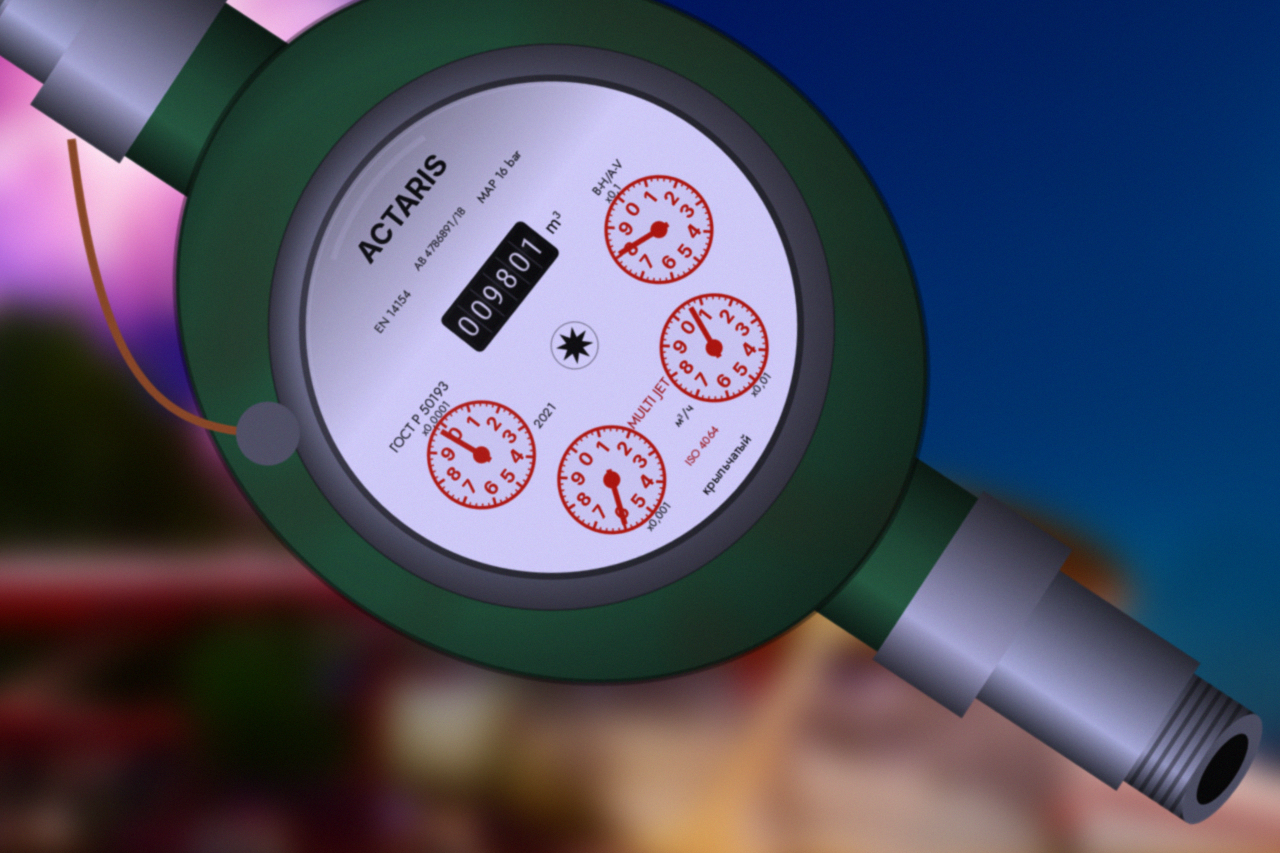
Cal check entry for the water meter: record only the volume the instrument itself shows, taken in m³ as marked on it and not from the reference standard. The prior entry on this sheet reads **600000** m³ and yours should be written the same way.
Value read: **9801.8059** m³
